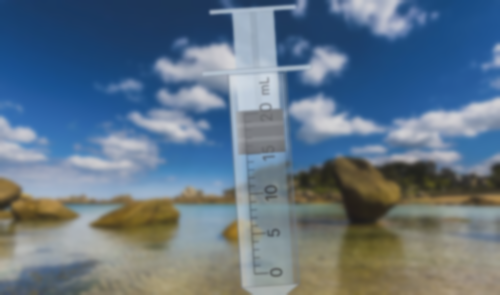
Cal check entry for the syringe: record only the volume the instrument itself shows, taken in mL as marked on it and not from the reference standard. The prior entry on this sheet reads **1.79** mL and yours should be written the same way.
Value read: **15** mL
